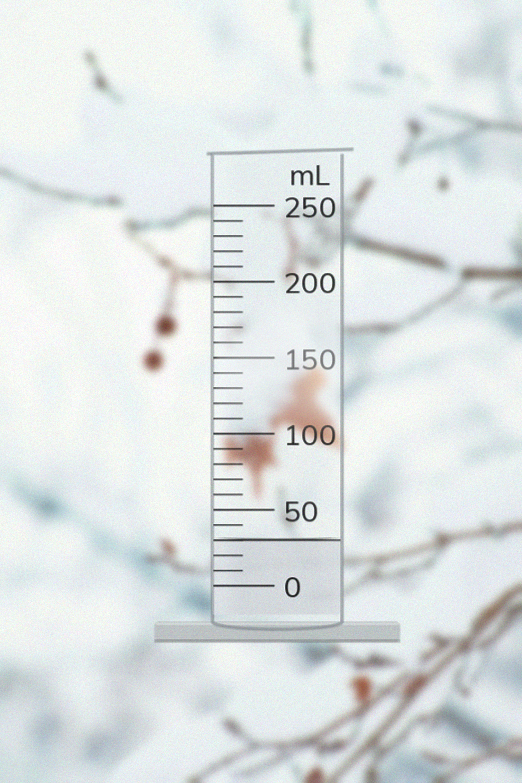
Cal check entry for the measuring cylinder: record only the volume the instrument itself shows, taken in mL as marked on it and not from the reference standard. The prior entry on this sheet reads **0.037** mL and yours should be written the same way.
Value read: **30** mL
